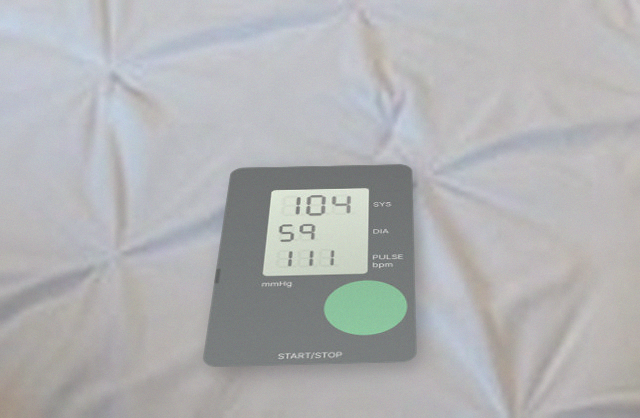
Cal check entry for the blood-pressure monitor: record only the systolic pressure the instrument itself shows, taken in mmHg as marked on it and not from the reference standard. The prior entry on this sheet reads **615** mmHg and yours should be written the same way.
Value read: **104** mmHg
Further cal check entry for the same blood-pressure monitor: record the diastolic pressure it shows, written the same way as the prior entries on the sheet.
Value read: **59** mmHg
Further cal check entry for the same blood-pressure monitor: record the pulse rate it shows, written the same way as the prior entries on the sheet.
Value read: **111** bpm
